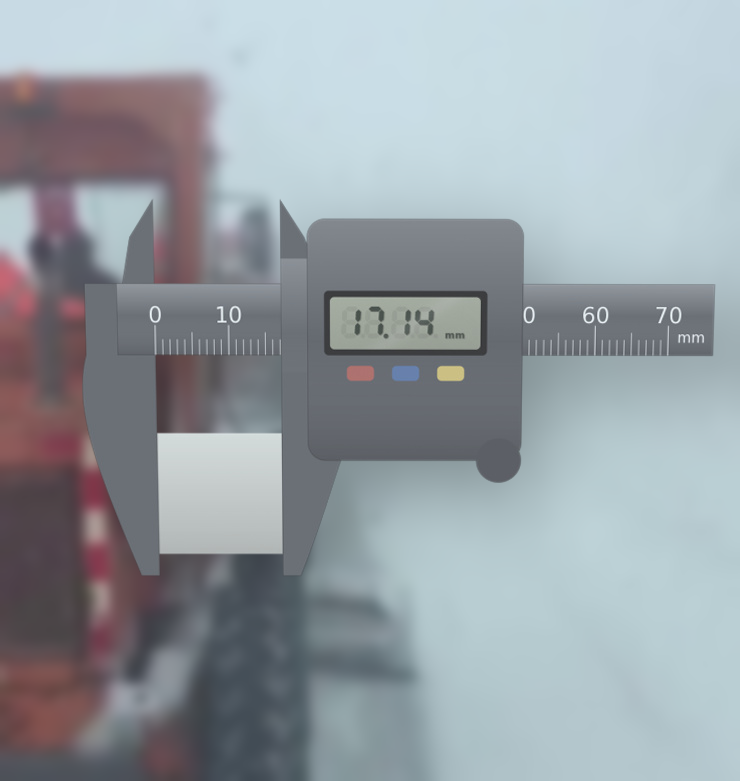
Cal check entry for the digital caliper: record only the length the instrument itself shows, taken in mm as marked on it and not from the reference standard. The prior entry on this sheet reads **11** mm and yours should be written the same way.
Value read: **17.14** mm
